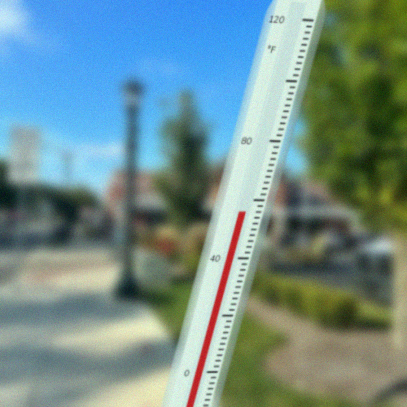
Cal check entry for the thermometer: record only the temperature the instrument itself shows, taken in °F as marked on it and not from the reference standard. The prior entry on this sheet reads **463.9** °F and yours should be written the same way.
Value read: **56** °F
